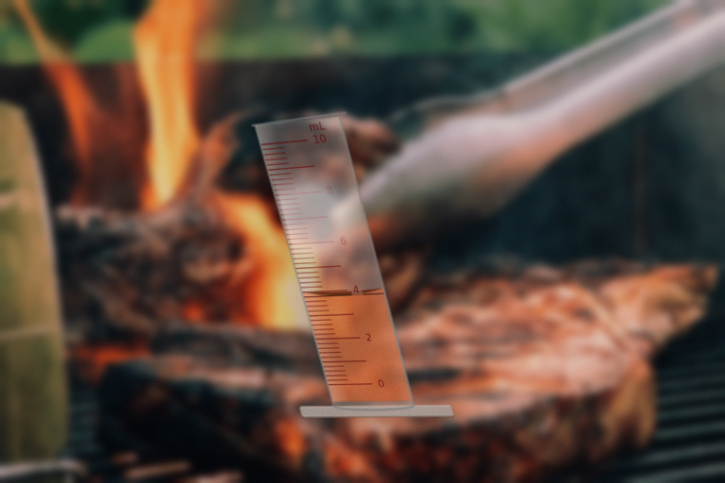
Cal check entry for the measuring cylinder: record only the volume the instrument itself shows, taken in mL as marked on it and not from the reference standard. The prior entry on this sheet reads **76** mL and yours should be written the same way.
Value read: **3.8** mL
